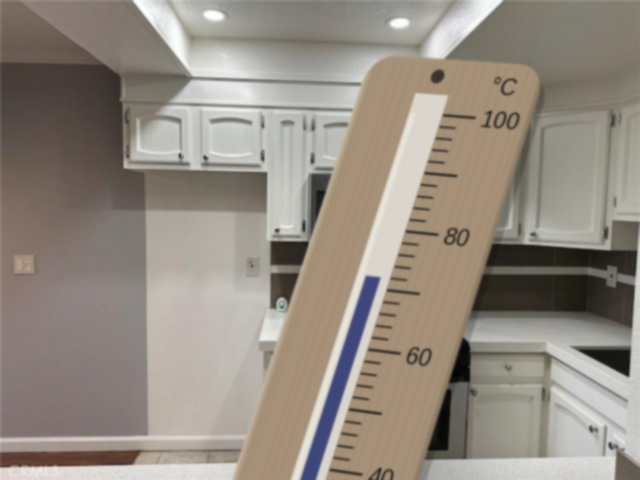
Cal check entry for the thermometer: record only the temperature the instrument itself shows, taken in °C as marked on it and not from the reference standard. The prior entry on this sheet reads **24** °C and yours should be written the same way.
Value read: **72** °C
